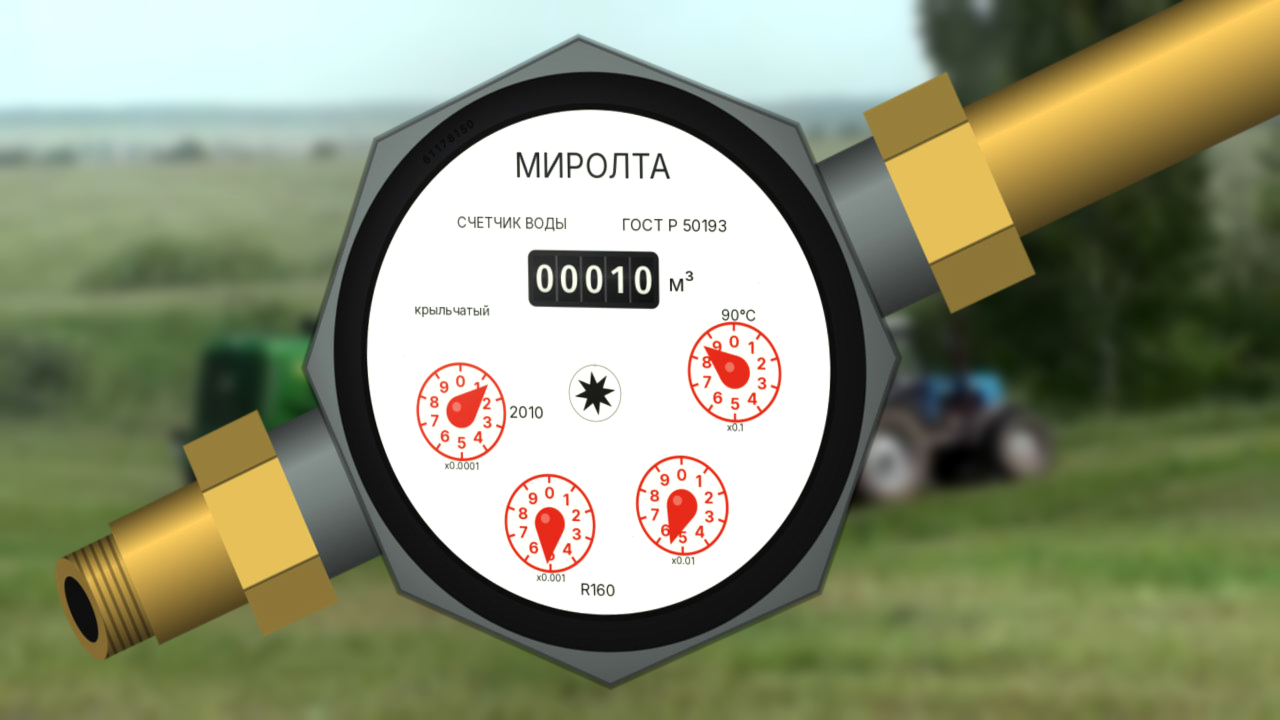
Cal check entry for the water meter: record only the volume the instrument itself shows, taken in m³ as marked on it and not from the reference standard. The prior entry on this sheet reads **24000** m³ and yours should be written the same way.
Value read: **10.8551** m³
